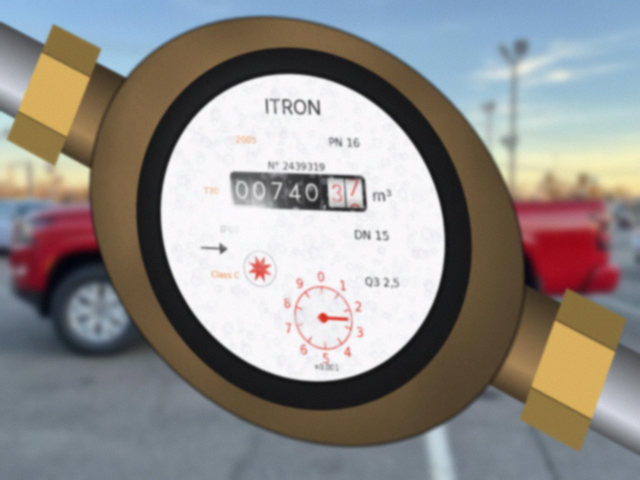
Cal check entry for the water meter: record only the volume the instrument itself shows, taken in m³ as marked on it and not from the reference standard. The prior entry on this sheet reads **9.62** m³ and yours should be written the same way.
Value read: **740.372** m³
